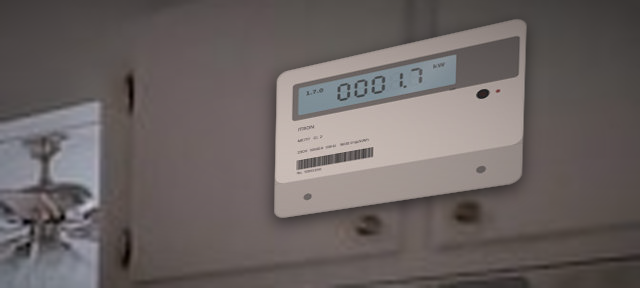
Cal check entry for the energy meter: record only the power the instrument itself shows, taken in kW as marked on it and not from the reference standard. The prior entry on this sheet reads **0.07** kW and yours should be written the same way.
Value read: **1.7** kW
